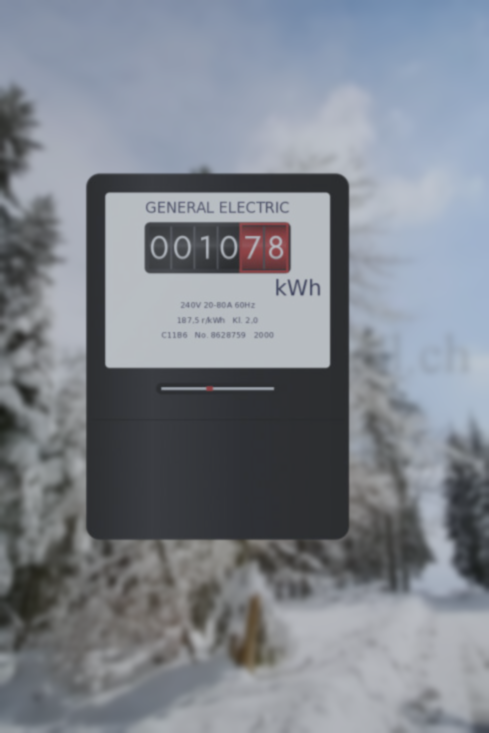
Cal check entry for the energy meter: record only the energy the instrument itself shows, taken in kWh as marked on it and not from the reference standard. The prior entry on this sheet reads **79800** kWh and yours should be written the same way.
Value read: **10.78** kWh
